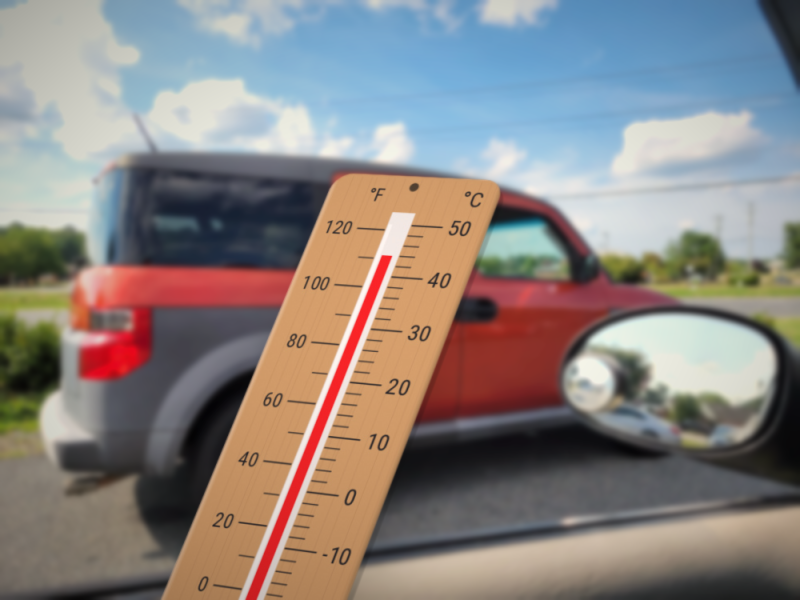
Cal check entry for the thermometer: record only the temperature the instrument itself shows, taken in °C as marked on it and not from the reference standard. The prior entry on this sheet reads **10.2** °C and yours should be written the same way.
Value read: **44** °C
